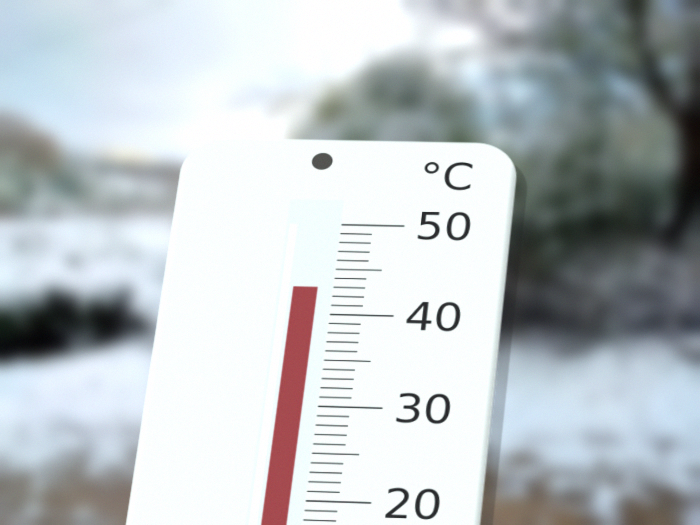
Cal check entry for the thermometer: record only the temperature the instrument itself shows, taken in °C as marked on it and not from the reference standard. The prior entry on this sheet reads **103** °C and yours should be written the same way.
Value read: **43** °C
